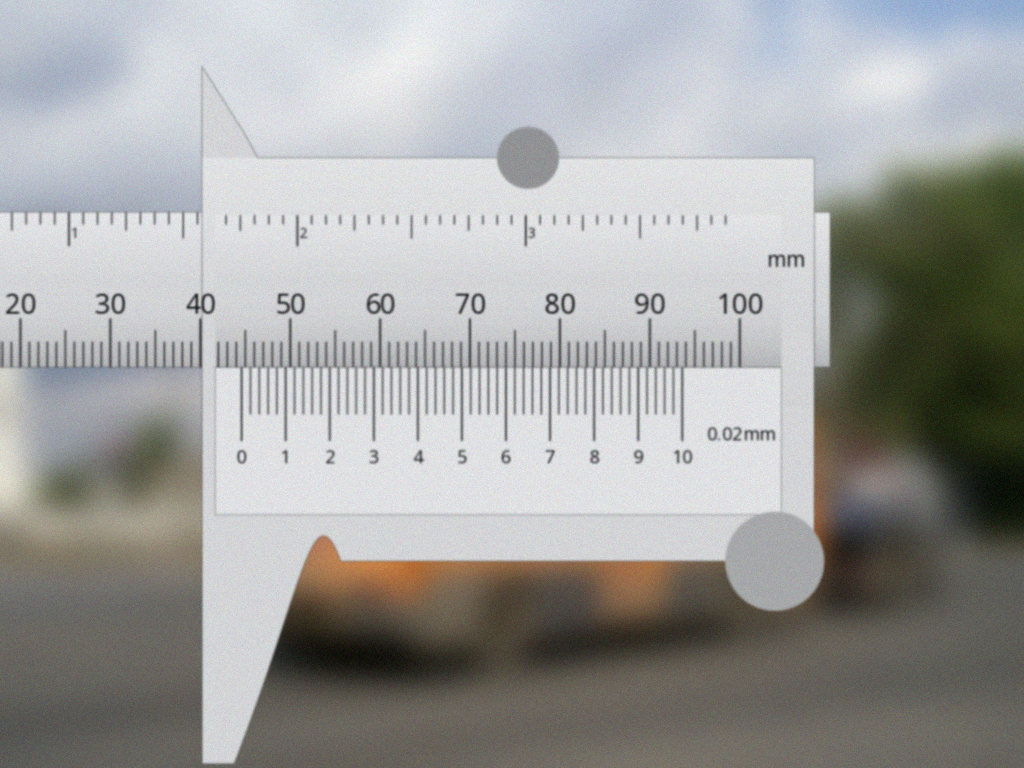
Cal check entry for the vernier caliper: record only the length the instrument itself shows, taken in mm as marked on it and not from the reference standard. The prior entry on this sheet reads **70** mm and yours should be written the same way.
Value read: **44.6** mm
